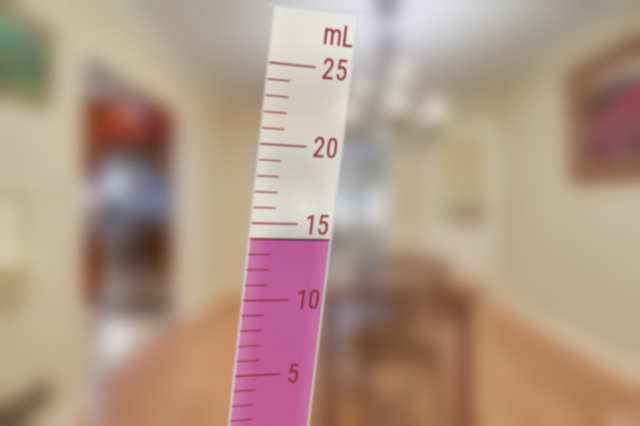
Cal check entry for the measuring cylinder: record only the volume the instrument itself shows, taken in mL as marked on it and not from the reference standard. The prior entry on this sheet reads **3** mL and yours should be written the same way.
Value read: **14** mL
